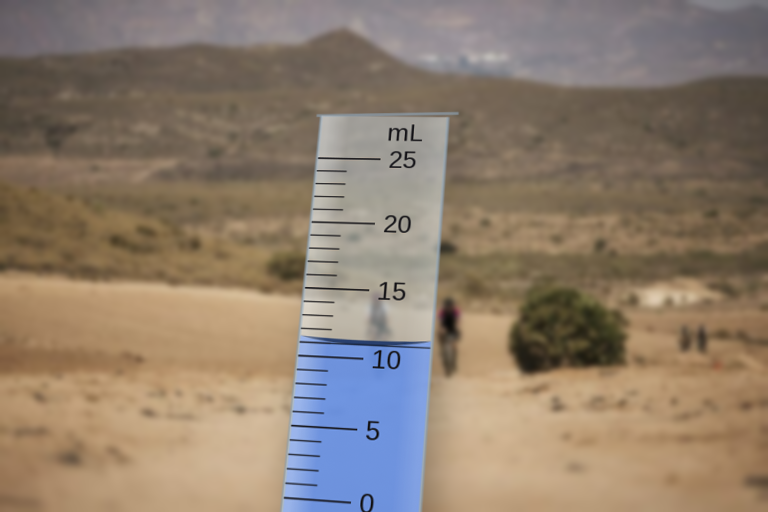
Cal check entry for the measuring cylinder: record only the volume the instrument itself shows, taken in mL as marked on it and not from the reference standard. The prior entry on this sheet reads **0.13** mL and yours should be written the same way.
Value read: **11** mL
